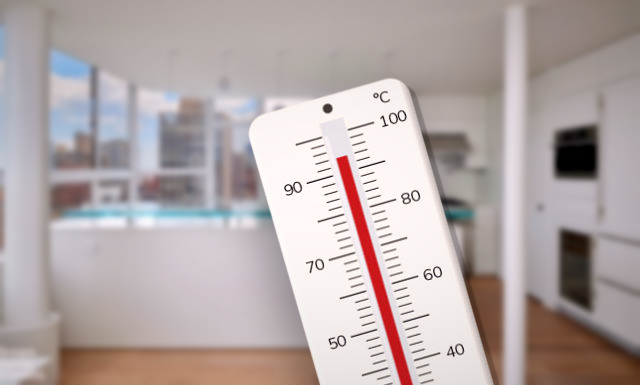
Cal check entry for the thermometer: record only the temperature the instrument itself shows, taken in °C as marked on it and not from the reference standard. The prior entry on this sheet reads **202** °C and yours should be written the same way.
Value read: **94** °C
